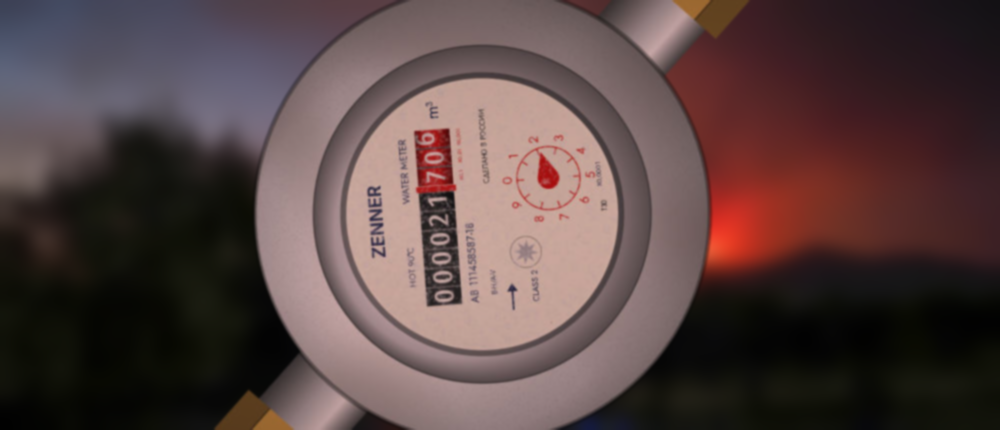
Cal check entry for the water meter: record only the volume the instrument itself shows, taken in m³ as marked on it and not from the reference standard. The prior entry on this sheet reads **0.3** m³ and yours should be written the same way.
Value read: **21.7062** m³
